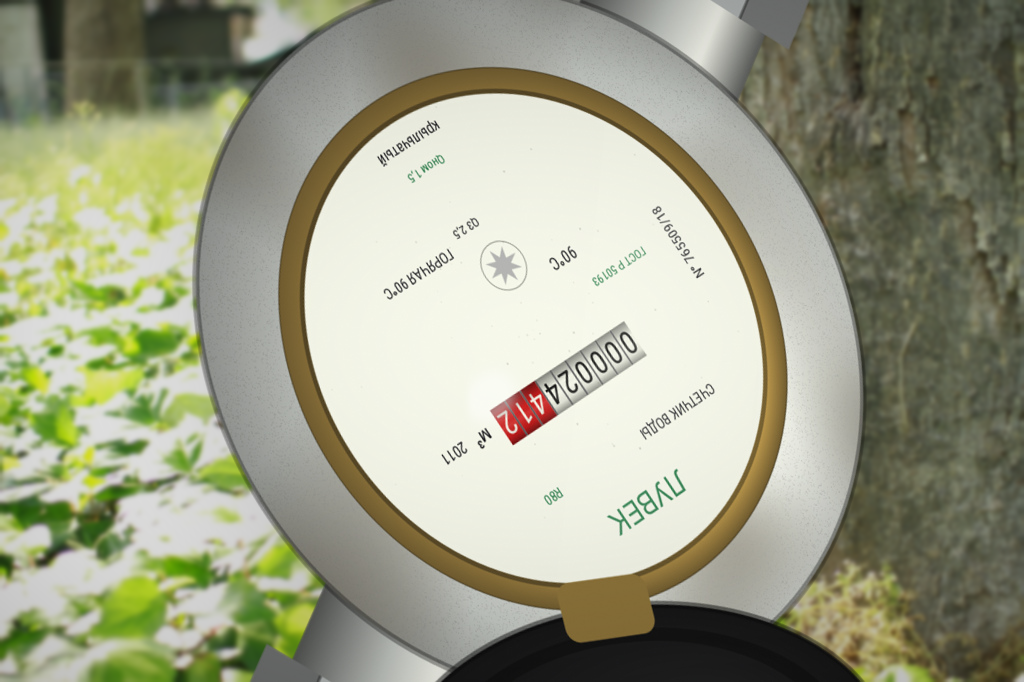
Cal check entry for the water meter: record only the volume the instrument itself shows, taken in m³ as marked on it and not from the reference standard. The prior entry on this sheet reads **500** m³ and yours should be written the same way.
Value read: **24.412** m³
